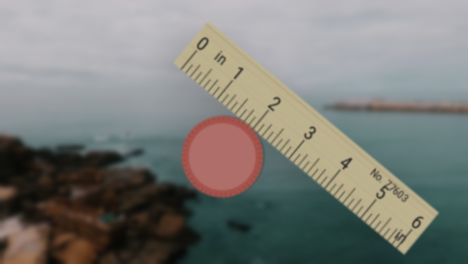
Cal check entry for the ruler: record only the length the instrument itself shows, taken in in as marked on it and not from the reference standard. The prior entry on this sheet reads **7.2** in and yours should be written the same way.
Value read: **1.75** in
